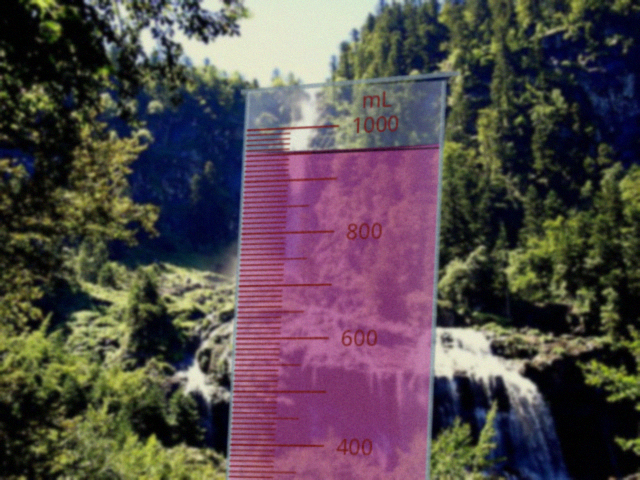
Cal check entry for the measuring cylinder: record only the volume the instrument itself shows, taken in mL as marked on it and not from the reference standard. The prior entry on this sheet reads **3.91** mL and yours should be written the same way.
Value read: **950** mL
